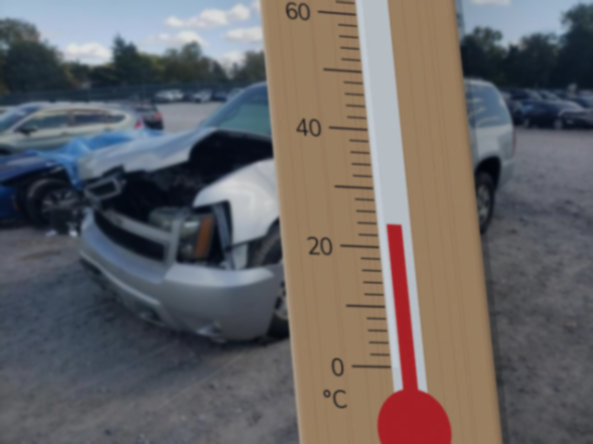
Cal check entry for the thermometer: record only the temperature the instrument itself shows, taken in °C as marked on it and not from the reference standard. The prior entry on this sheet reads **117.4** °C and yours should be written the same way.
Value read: **24** °C
